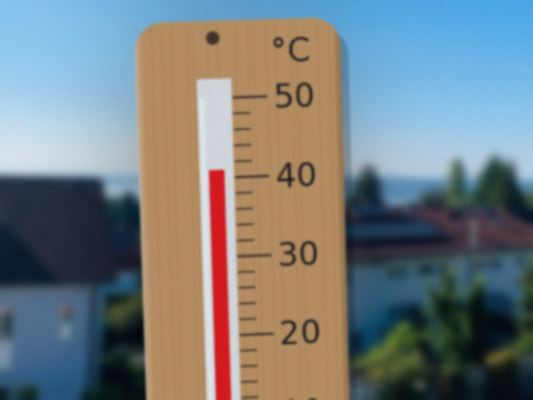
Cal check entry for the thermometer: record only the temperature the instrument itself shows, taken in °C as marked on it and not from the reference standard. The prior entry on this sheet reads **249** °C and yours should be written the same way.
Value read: **41** °C
